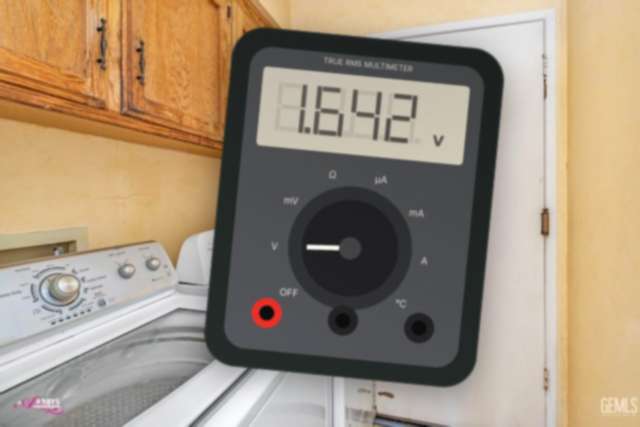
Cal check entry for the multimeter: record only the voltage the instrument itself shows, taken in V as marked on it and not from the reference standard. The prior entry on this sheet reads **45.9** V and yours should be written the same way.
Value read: **1.642** V
